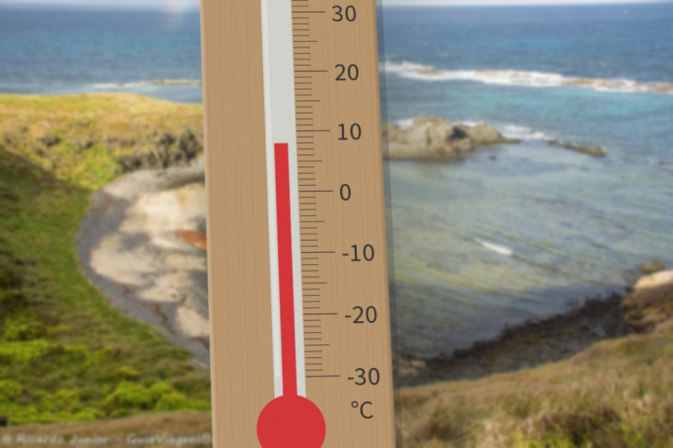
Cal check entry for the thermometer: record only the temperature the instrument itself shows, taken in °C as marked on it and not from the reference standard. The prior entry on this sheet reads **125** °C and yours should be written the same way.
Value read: **8** °C
